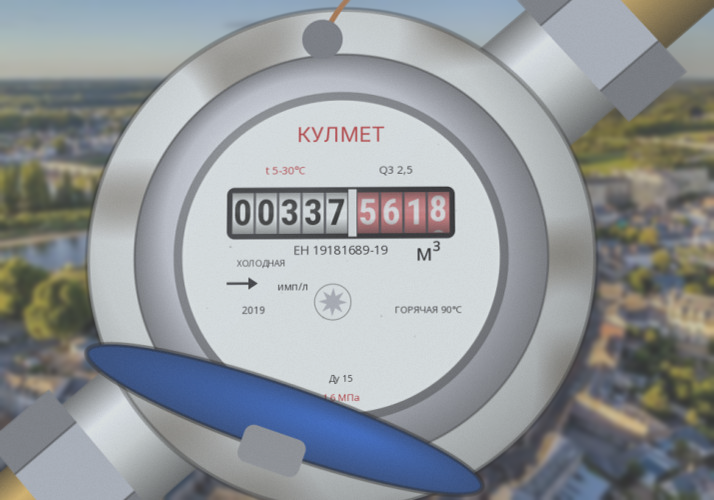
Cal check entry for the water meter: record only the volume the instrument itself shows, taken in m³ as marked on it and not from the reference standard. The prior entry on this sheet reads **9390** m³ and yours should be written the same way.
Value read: **337.5618** m³
